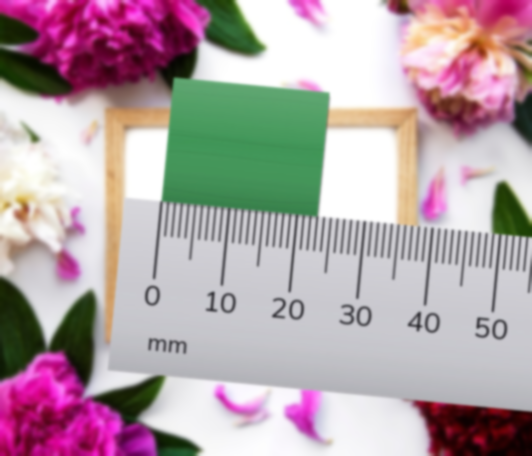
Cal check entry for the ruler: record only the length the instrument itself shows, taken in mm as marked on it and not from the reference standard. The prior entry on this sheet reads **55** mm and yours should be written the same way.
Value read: **23** mm
